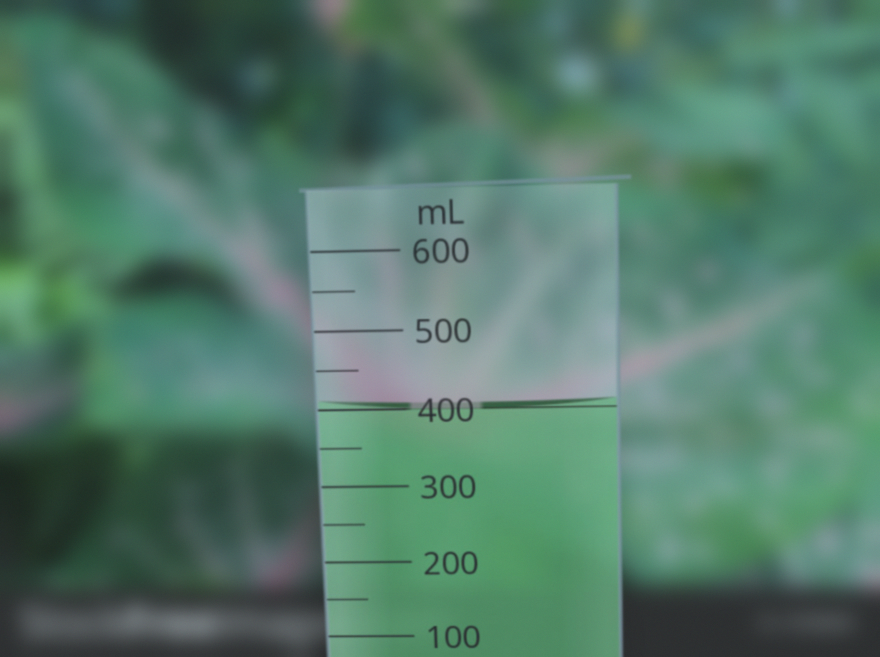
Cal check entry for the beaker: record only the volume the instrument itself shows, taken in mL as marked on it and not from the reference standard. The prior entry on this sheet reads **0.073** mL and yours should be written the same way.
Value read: **400** mL
